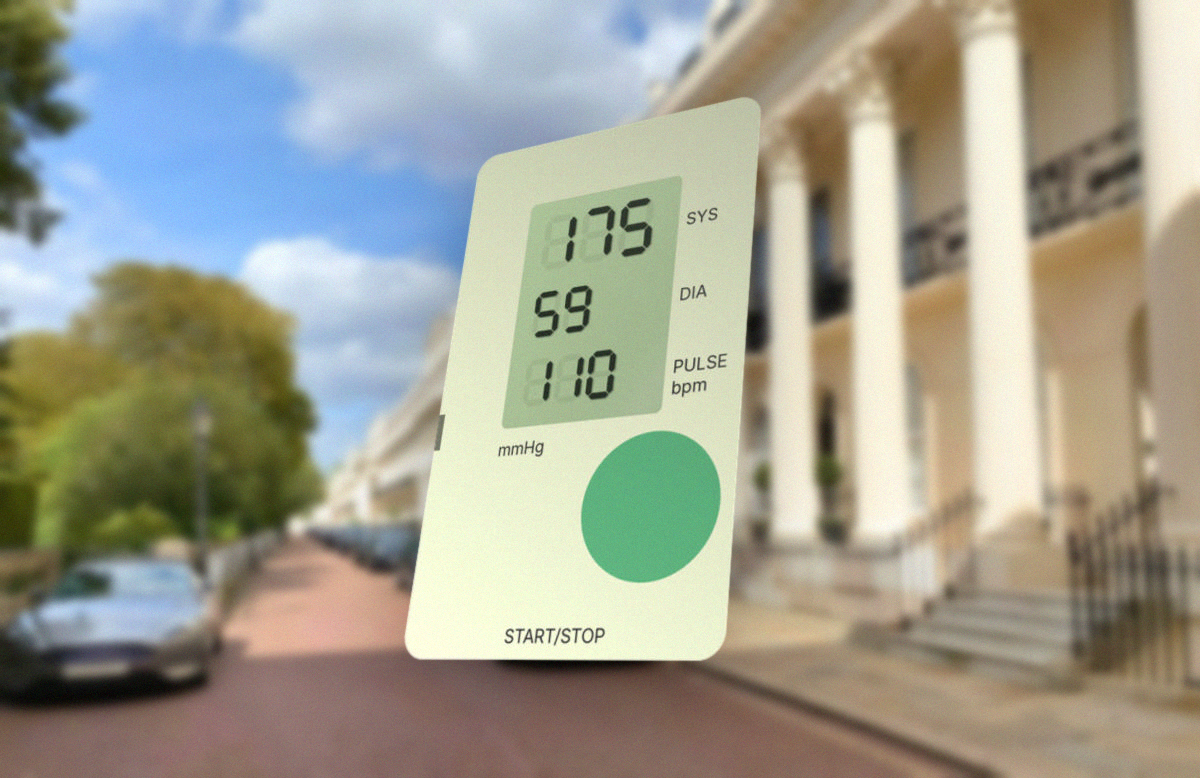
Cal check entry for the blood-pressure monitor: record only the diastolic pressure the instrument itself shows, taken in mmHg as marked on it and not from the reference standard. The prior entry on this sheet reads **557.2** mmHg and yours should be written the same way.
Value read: **59** mmHg
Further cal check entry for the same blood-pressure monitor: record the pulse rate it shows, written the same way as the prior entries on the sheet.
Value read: **110** bpm
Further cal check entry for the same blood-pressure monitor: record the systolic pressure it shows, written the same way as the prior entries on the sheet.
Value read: **175** mmHg
